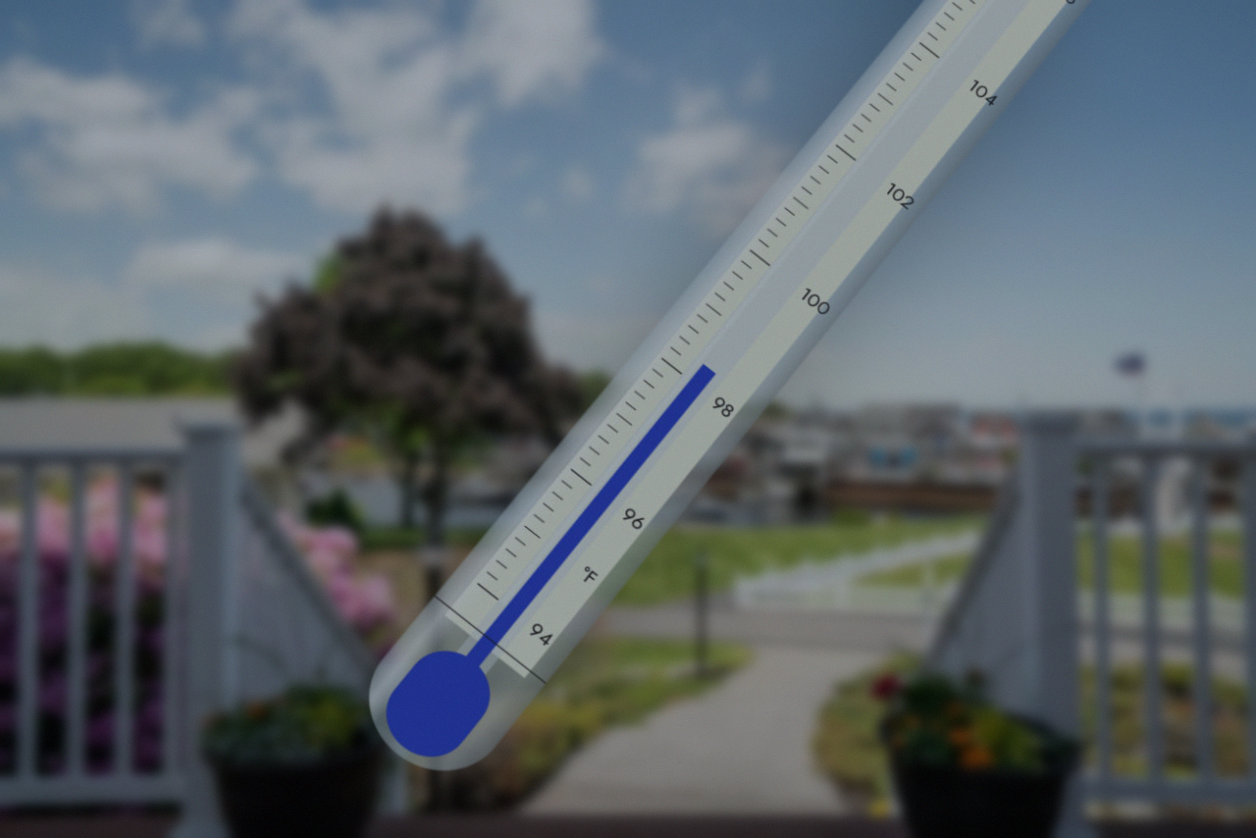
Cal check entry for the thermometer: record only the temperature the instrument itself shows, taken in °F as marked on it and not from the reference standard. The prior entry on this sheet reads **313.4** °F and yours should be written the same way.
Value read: **98.3** °F
